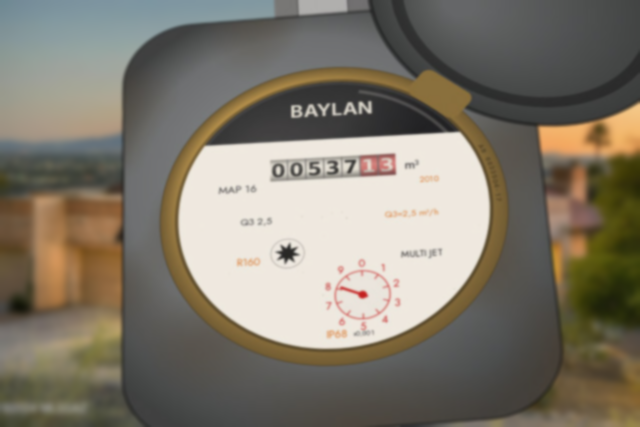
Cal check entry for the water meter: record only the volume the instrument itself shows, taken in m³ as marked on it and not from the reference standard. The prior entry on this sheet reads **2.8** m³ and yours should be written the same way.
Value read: **537.138** m³
